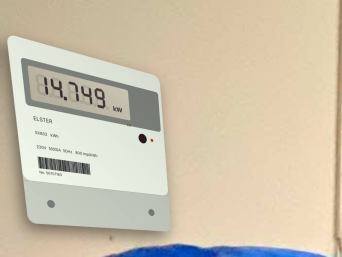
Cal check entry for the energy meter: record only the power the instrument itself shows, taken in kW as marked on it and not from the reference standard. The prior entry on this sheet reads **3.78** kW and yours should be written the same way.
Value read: **14.749** kW
